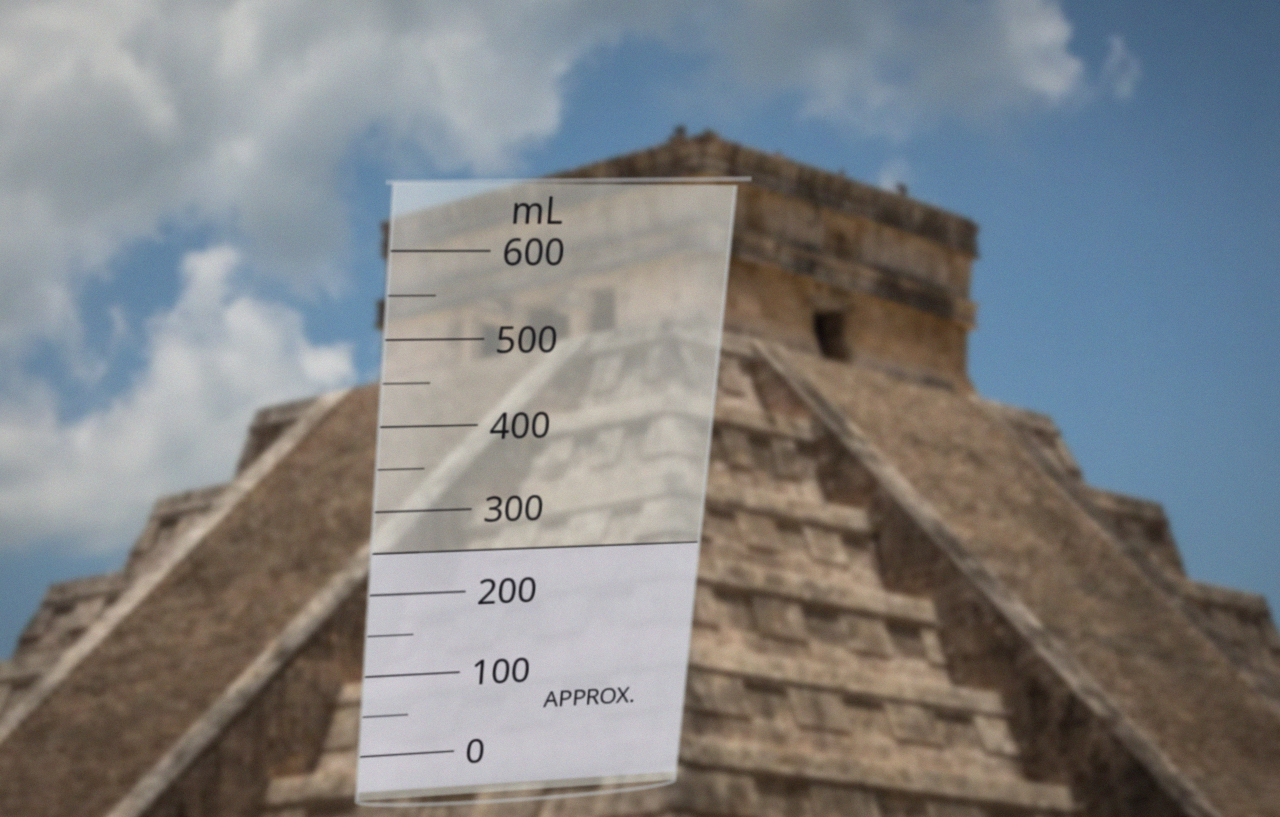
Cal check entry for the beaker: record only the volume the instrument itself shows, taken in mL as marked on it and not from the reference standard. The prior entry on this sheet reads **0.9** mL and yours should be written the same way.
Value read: **250** mL
